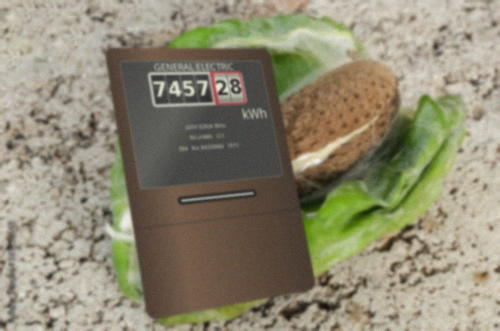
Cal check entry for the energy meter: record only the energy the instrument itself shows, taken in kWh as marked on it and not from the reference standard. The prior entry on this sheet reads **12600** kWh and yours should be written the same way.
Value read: **7457.28** kWh
